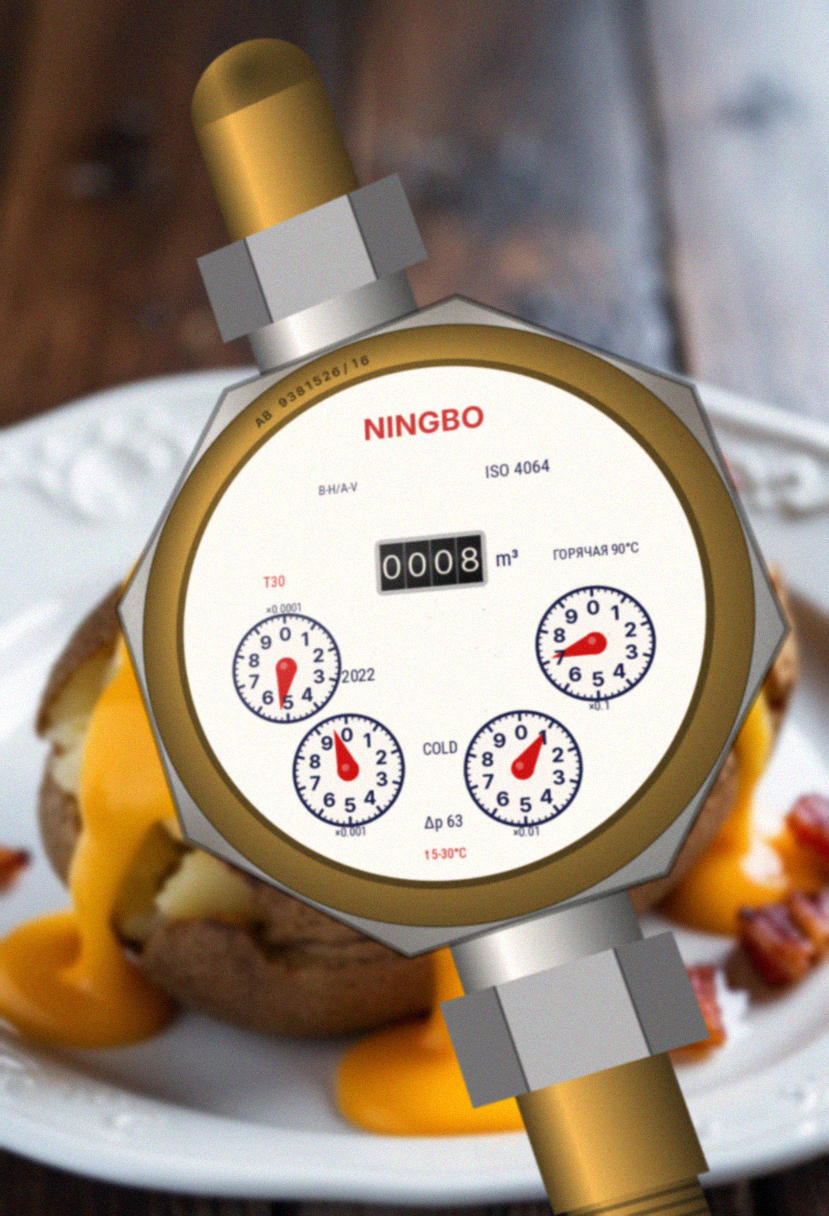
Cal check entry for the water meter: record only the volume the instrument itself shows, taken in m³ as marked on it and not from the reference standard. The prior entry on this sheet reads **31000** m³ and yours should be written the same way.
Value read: **8.7095** m³
